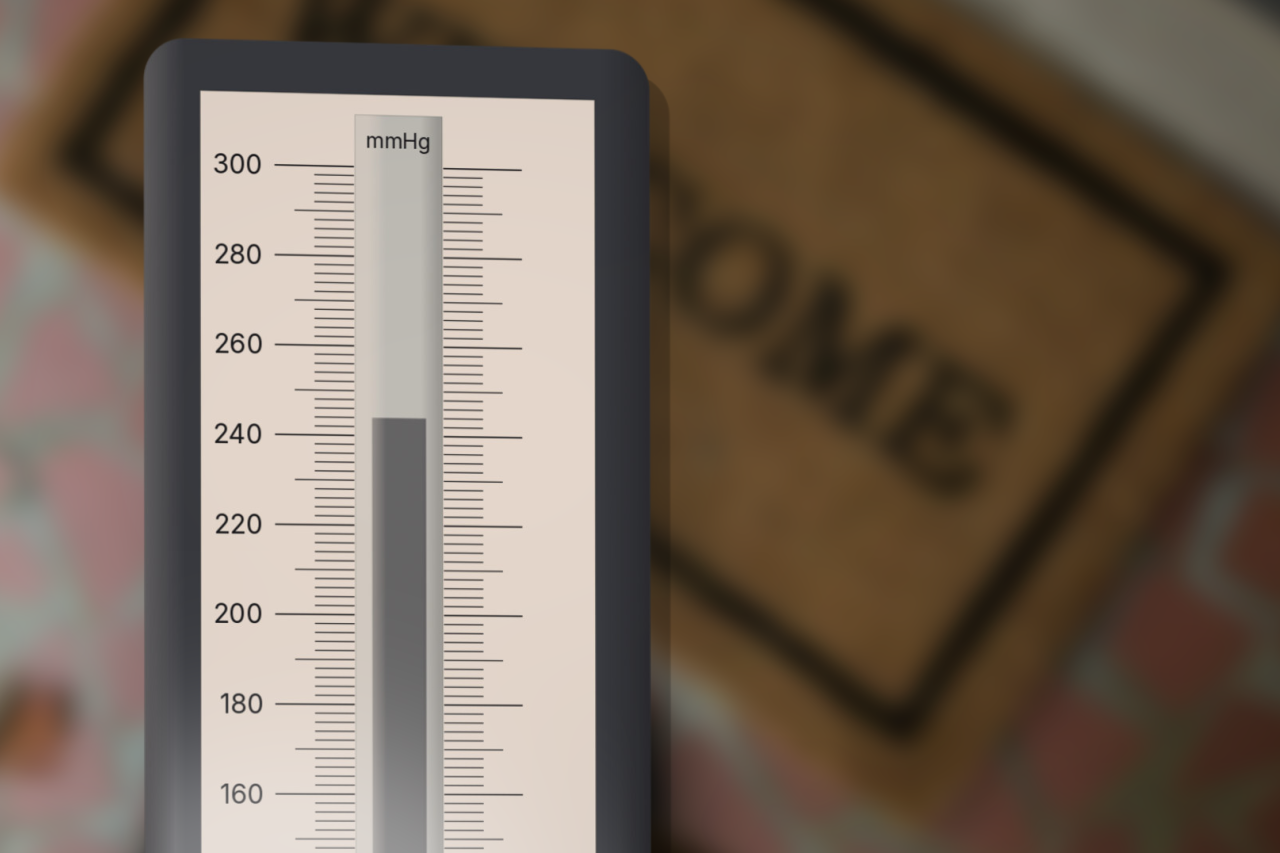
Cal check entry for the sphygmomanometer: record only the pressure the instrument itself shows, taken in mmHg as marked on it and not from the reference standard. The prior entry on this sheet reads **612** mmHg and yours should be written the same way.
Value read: **244** mmHg
